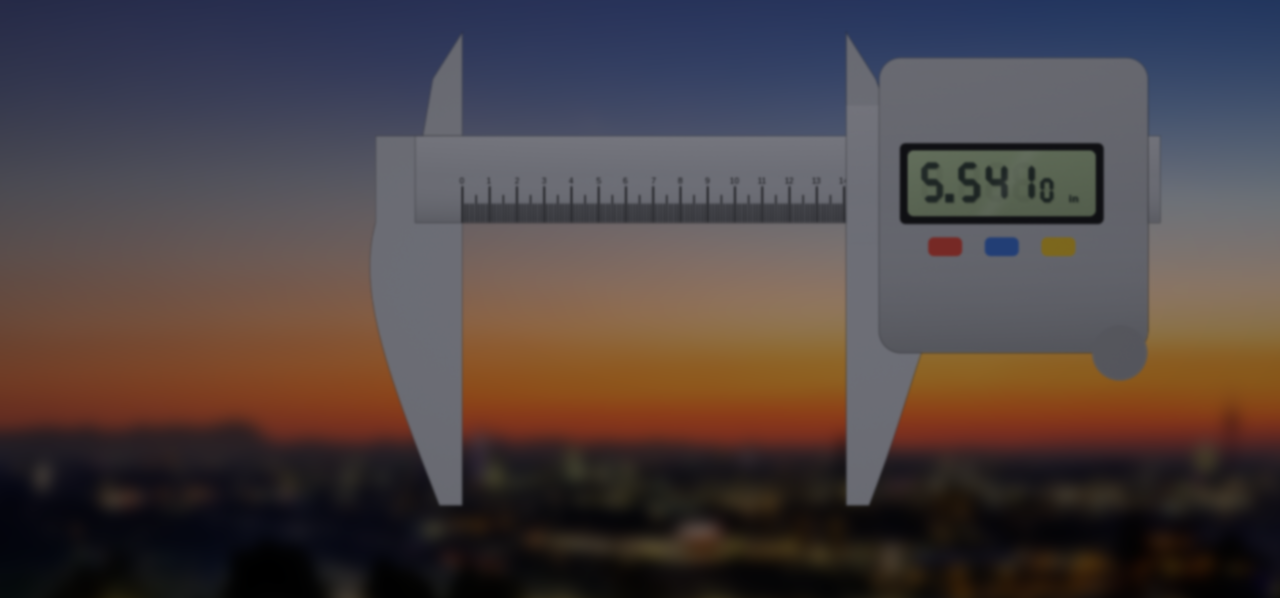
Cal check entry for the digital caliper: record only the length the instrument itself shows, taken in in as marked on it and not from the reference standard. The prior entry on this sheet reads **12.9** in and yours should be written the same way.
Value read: **5.5410** in
